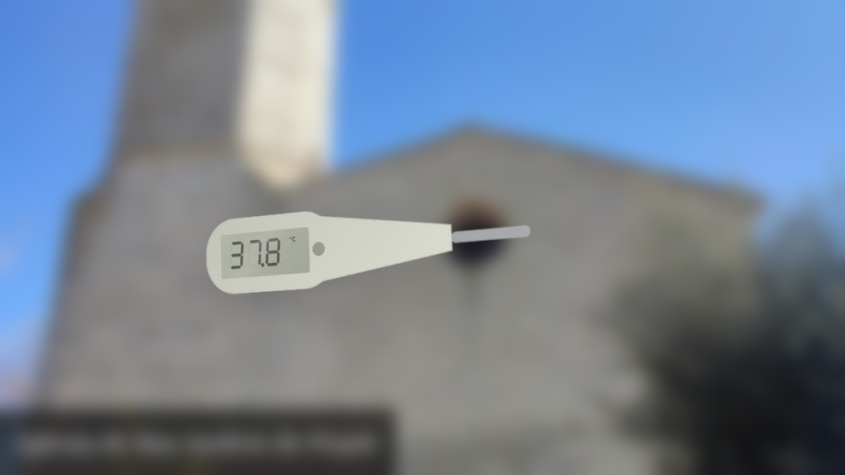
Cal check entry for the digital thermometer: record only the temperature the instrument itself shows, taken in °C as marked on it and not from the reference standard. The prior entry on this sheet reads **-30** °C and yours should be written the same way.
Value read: **37.8** °C
